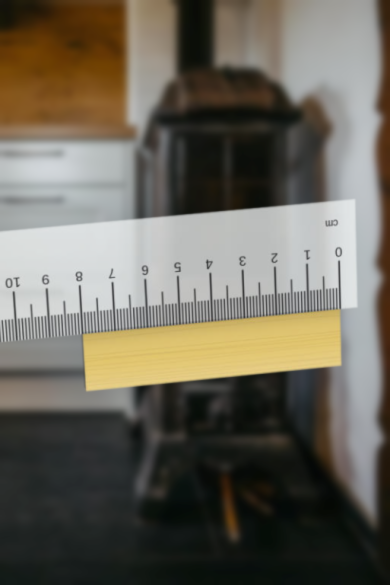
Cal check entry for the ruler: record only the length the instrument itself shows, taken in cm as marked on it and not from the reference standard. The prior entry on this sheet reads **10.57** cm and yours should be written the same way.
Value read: **8** cm
